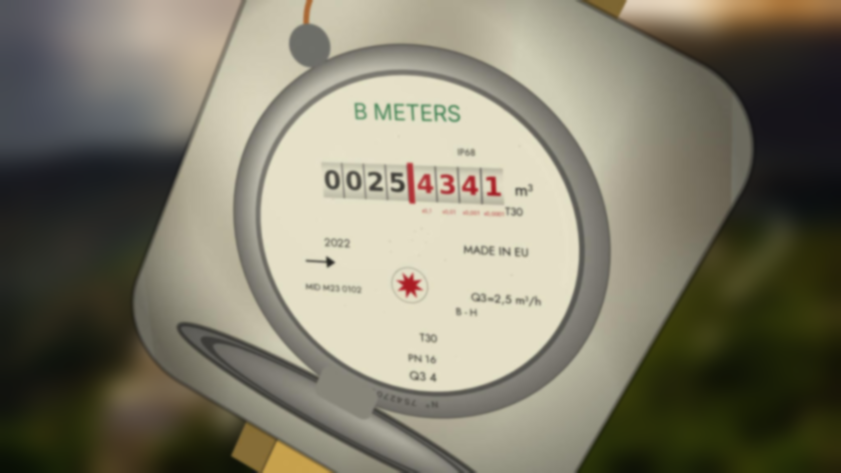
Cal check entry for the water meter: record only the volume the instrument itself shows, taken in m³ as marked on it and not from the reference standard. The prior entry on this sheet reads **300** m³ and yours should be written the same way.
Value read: **25.4341** m³
